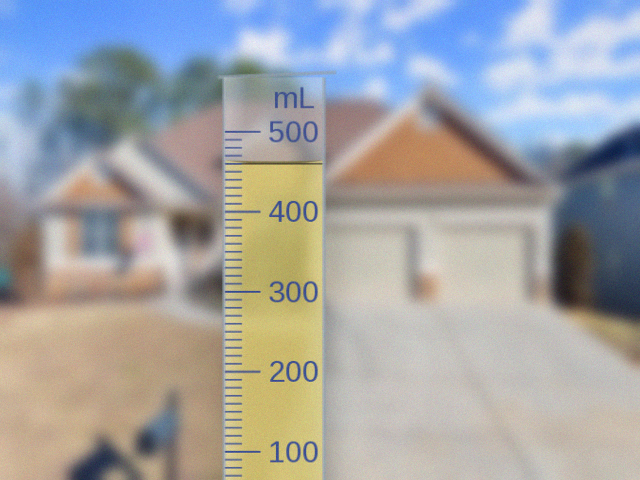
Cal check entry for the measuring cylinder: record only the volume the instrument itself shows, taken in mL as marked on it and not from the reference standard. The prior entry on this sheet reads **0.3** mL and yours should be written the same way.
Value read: **460** mL
